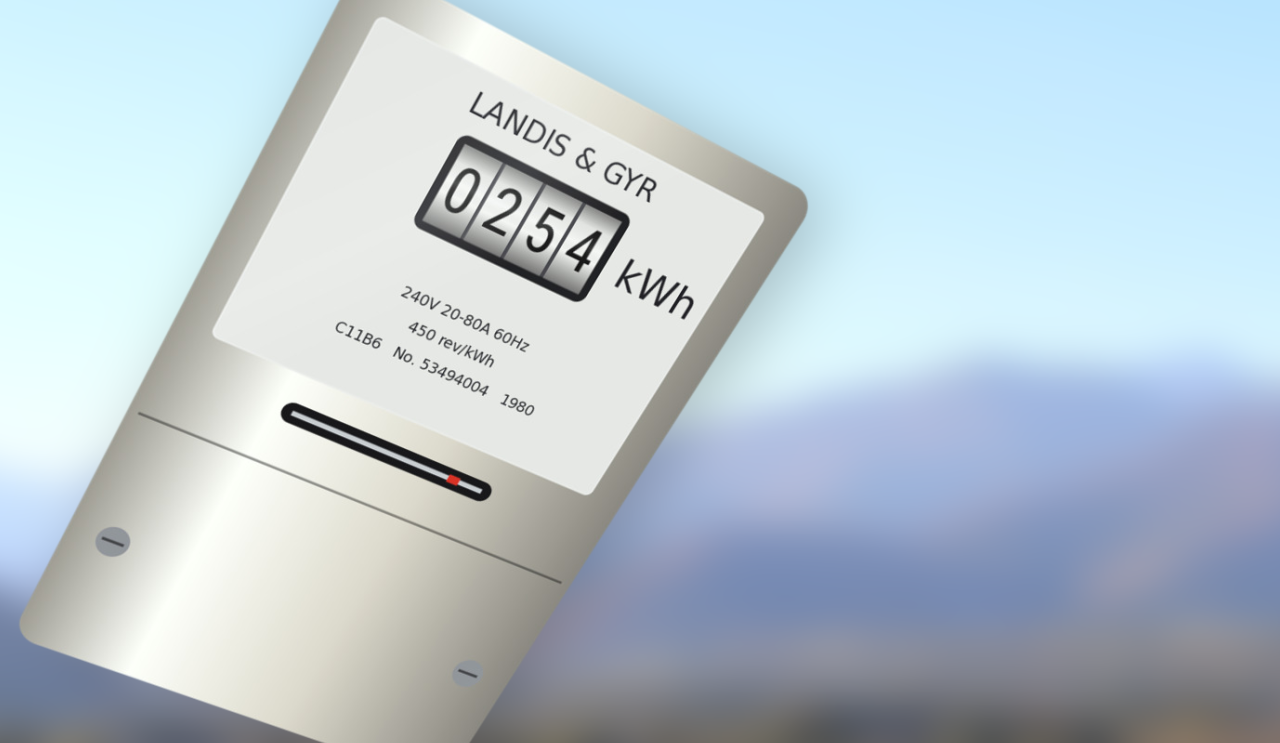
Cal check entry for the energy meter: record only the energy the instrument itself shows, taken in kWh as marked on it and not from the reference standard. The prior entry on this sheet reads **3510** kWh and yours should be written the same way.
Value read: **254** kWh
